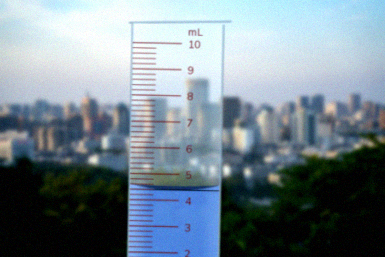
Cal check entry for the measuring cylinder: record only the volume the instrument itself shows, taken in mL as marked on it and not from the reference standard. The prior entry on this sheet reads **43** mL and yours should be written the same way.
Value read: **4.4** mL
